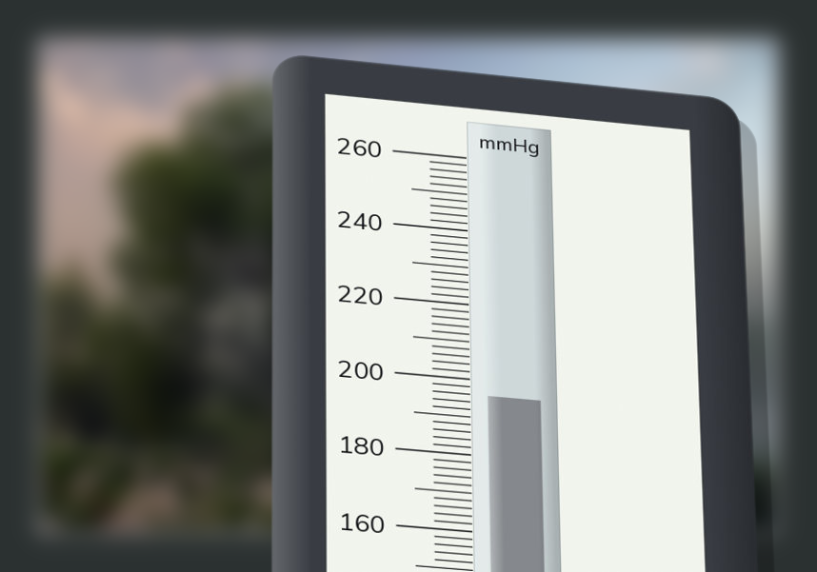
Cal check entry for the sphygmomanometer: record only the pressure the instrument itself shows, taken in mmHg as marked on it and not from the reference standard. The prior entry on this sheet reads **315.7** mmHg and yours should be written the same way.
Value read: **196** mmHg
